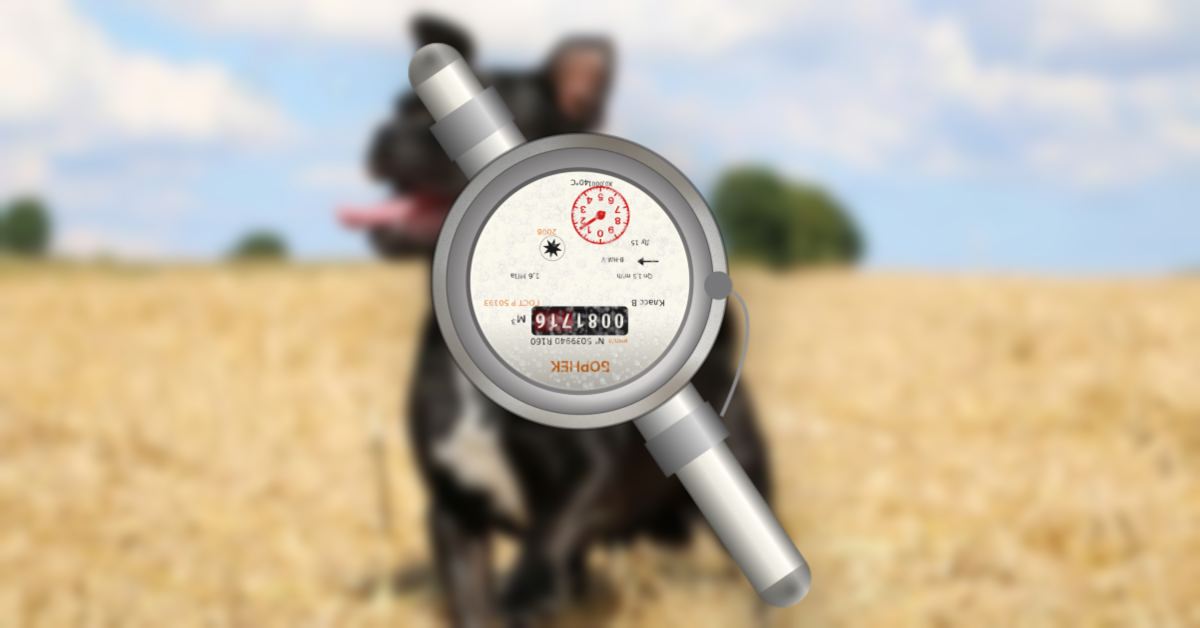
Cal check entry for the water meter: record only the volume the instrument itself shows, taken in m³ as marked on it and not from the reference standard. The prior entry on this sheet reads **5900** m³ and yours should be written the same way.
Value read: **81.7161** m³
